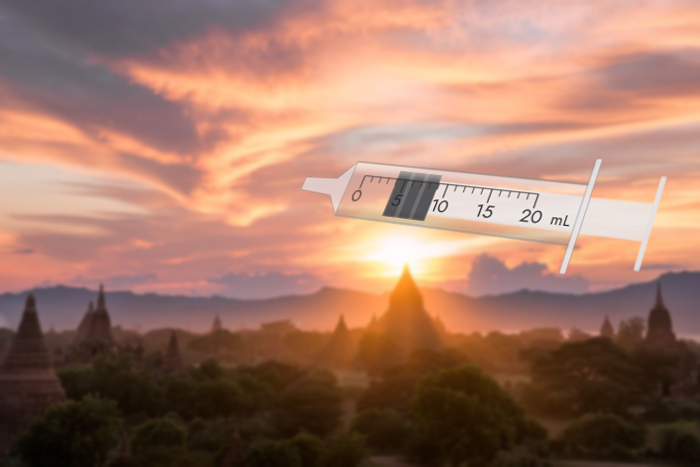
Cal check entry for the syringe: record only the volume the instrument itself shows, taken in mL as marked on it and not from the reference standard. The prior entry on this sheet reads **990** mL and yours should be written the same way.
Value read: **4** mL
